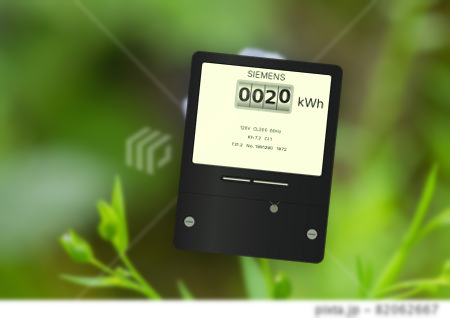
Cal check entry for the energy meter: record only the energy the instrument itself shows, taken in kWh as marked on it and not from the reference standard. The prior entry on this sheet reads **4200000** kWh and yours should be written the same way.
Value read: **20** kWh
